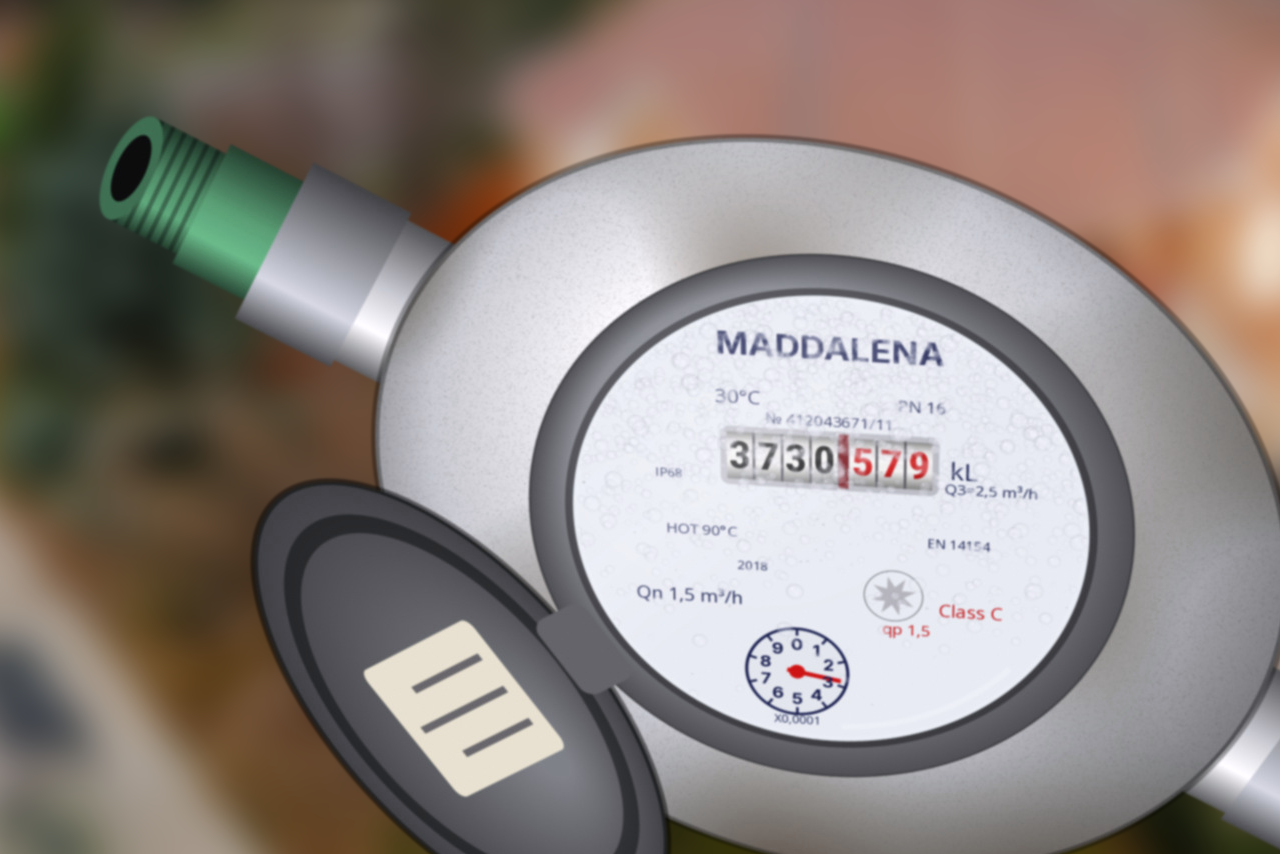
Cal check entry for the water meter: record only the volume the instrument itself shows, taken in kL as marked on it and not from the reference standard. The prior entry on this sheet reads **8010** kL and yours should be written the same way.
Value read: **3730.5792** kL
